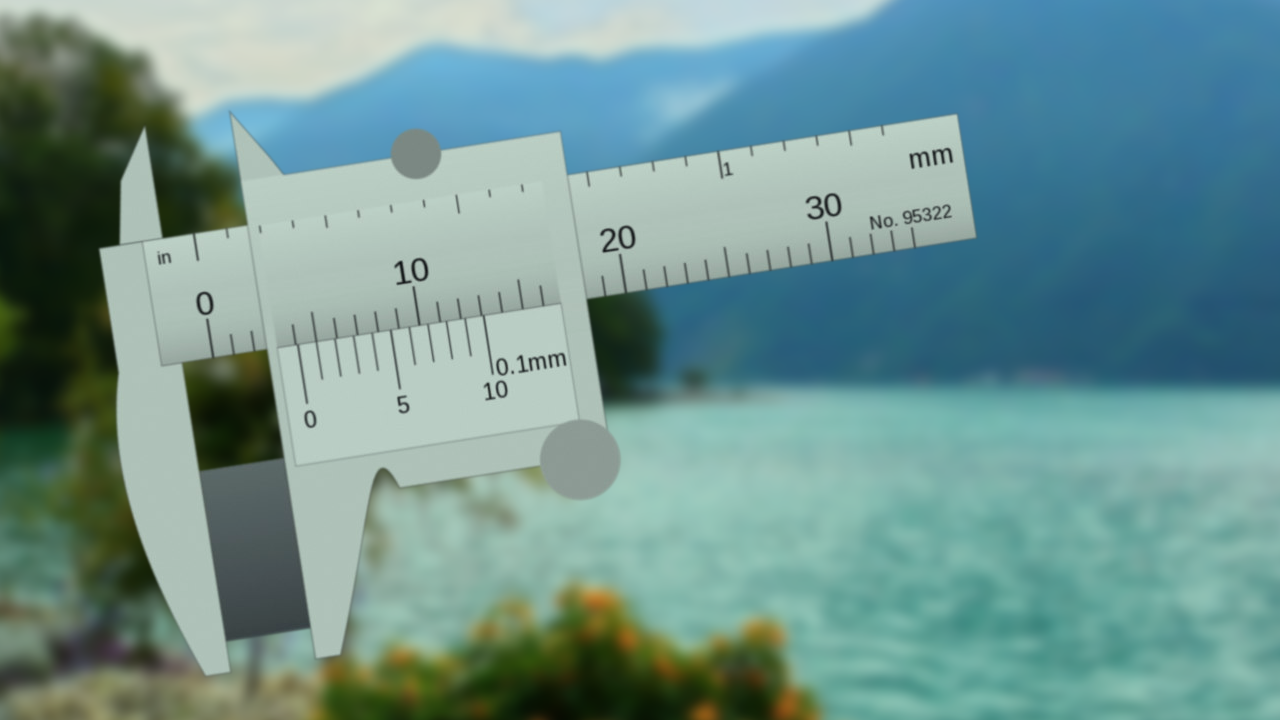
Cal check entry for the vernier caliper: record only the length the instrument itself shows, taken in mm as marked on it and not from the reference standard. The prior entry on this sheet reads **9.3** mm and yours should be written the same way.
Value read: **4.1** mm
